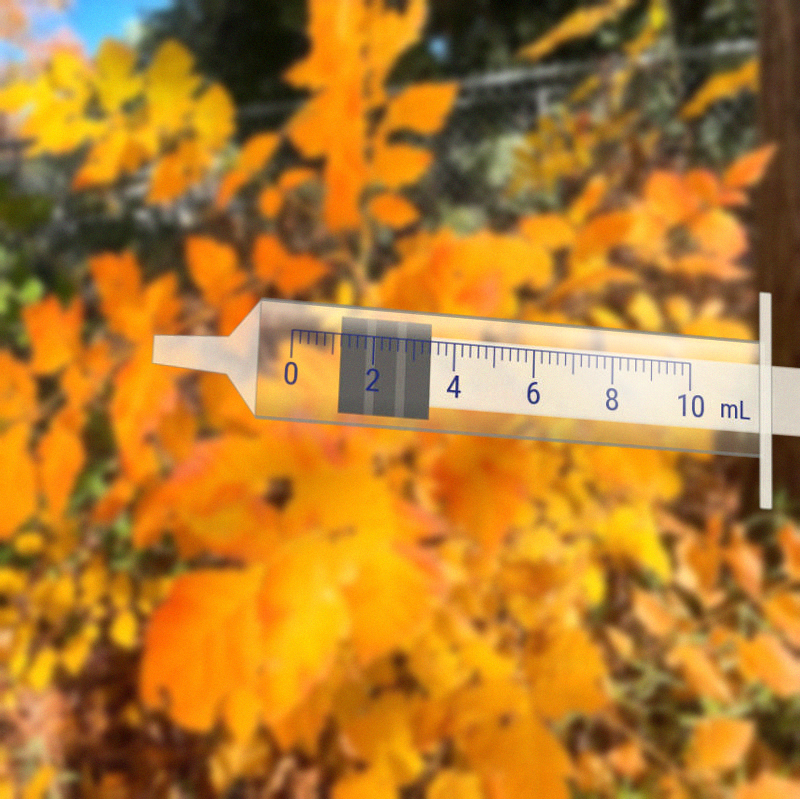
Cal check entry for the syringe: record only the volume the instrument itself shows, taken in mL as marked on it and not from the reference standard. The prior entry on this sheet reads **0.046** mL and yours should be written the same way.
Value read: **1.2** mL
